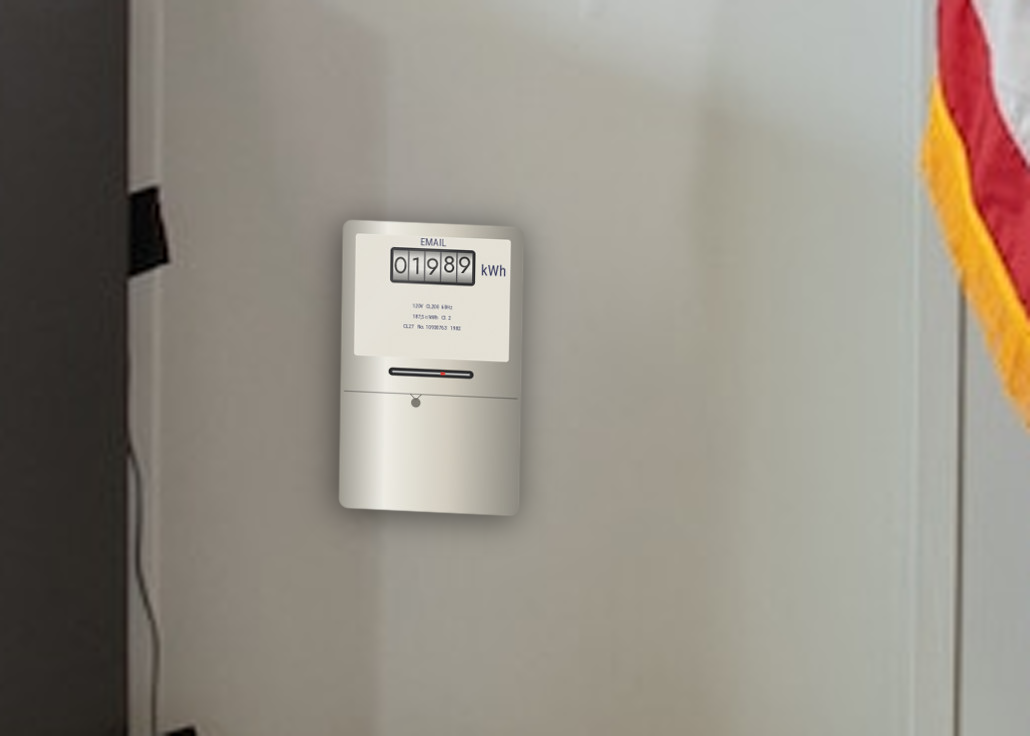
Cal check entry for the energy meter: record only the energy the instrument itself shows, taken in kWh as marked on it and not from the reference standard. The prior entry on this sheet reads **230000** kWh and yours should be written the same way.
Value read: **1989** kWh
